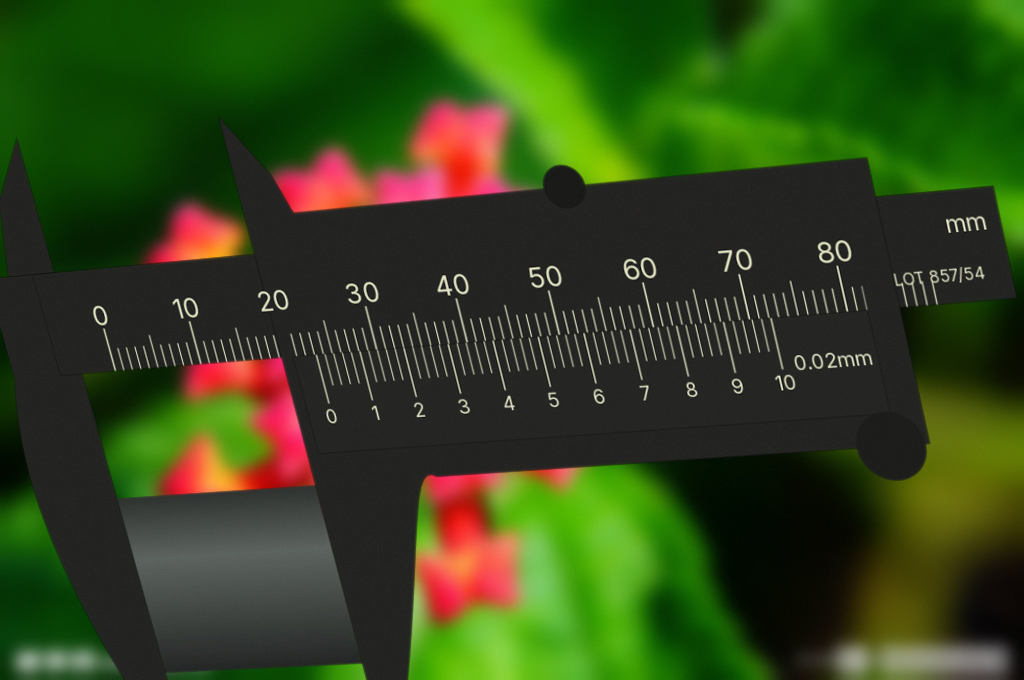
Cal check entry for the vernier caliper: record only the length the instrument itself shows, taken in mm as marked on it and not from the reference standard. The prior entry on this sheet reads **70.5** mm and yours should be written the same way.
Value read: **23.2** mm
